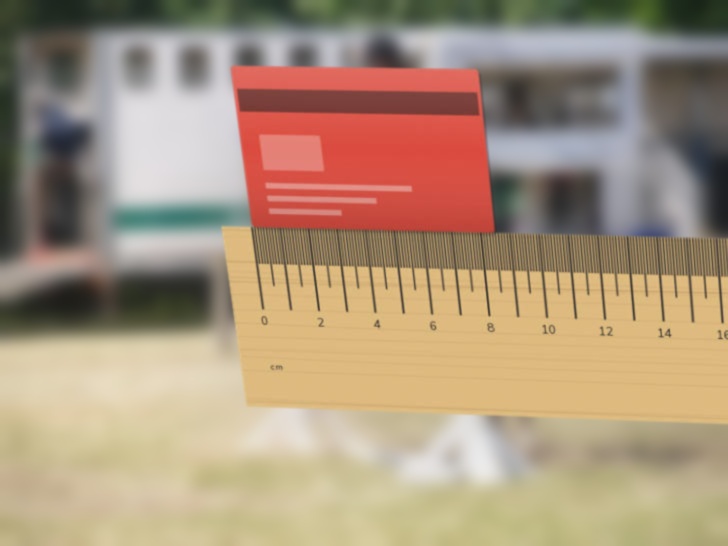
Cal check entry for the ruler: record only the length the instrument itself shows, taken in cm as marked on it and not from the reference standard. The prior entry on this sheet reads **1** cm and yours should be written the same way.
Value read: **8.5** cm
